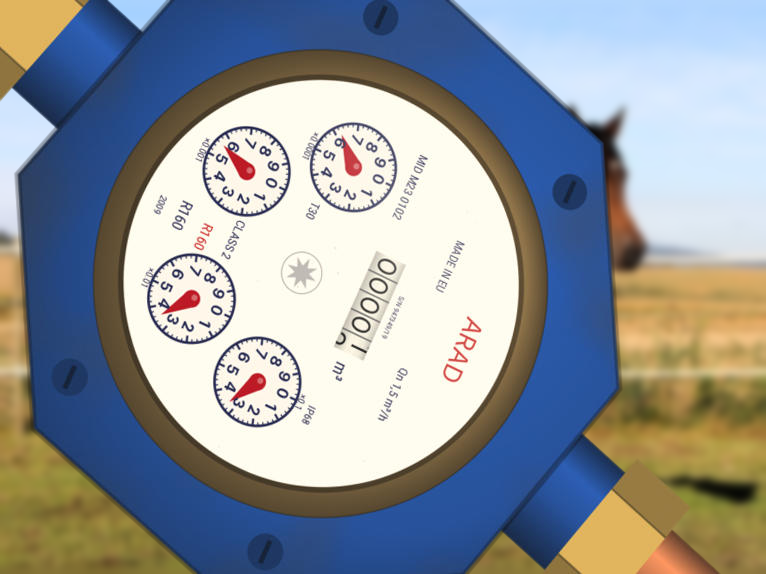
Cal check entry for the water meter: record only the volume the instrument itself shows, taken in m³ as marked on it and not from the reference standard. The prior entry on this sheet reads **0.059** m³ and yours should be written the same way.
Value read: **1.3356** m³
